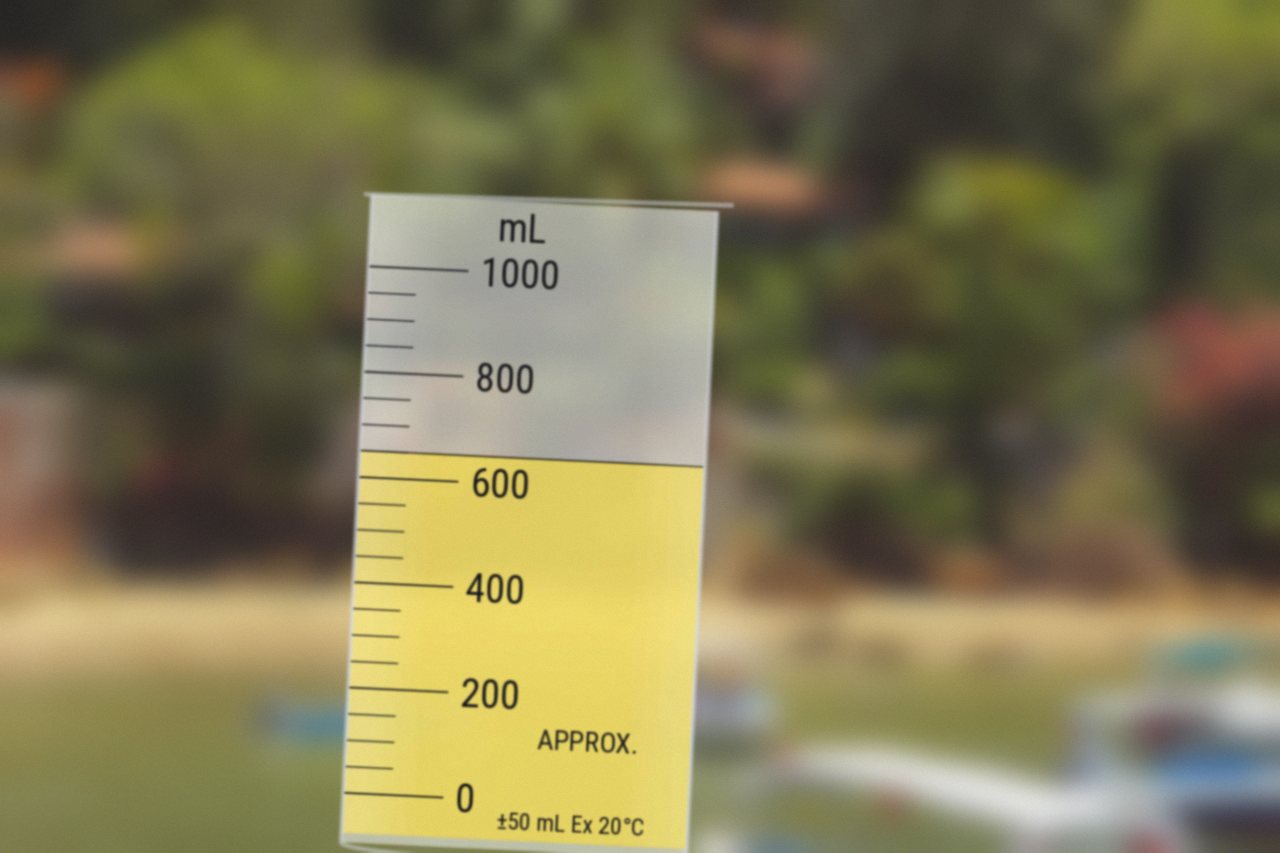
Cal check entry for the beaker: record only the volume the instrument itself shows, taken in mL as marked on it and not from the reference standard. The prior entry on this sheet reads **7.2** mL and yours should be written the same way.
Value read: **650** mL
